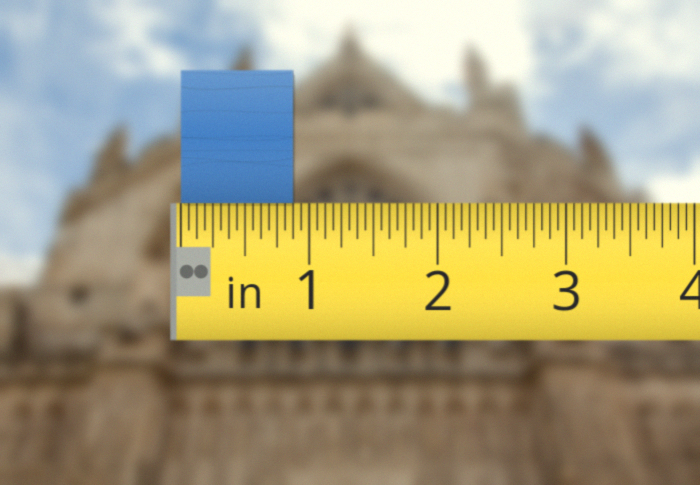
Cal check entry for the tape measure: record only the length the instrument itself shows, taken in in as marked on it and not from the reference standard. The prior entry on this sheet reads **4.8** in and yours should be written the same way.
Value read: **0.875** in
